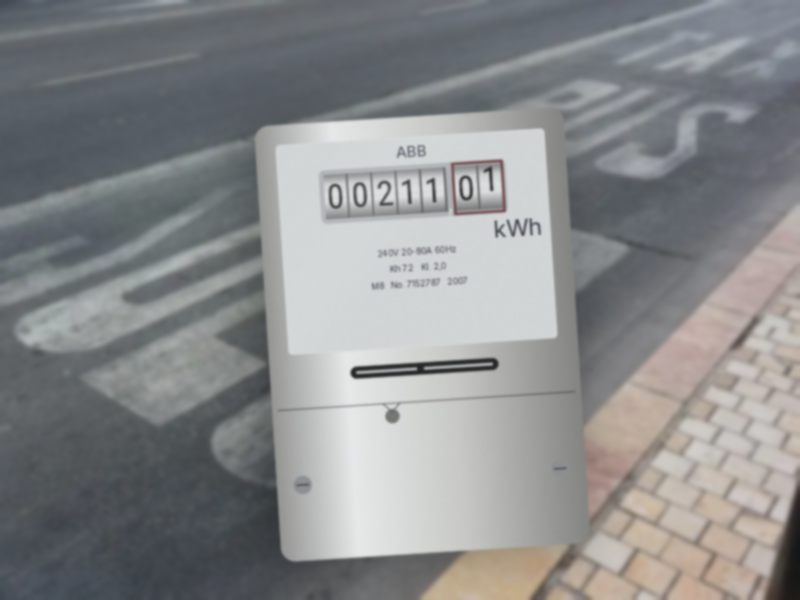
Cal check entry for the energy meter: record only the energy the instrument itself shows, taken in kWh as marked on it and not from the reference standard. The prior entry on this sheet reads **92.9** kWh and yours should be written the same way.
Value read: **211.01** kWh
